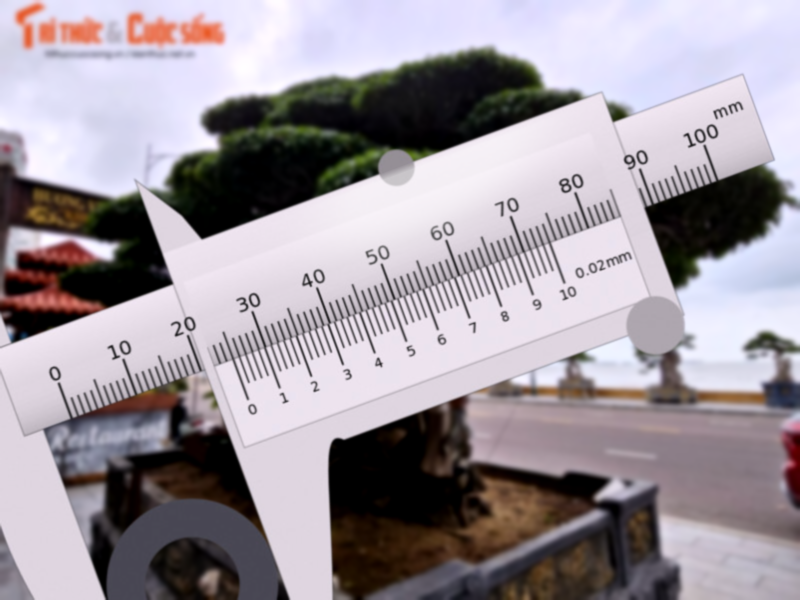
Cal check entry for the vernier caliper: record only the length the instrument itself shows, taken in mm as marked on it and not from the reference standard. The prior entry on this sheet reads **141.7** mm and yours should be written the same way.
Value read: **25.0** mm
